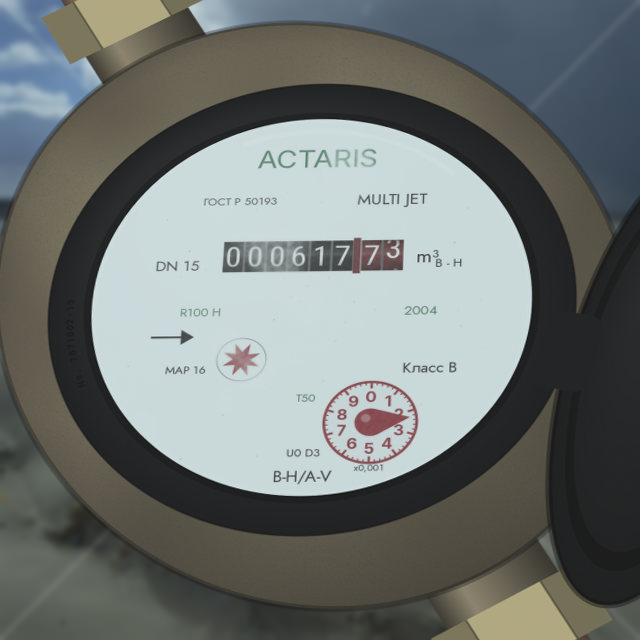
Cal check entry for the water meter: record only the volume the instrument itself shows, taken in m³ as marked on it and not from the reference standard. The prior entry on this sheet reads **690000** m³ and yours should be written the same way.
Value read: **617.732** m³
